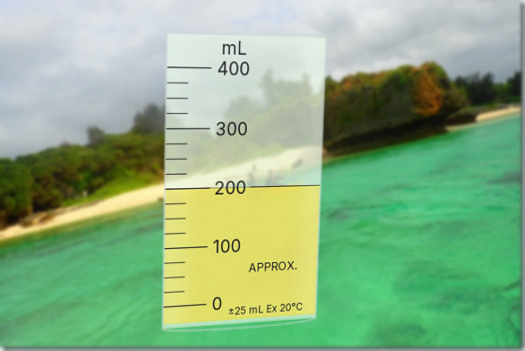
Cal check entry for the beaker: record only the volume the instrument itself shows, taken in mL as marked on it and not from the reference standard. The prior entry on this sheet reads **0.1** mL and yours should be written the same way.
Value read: **200** mL
